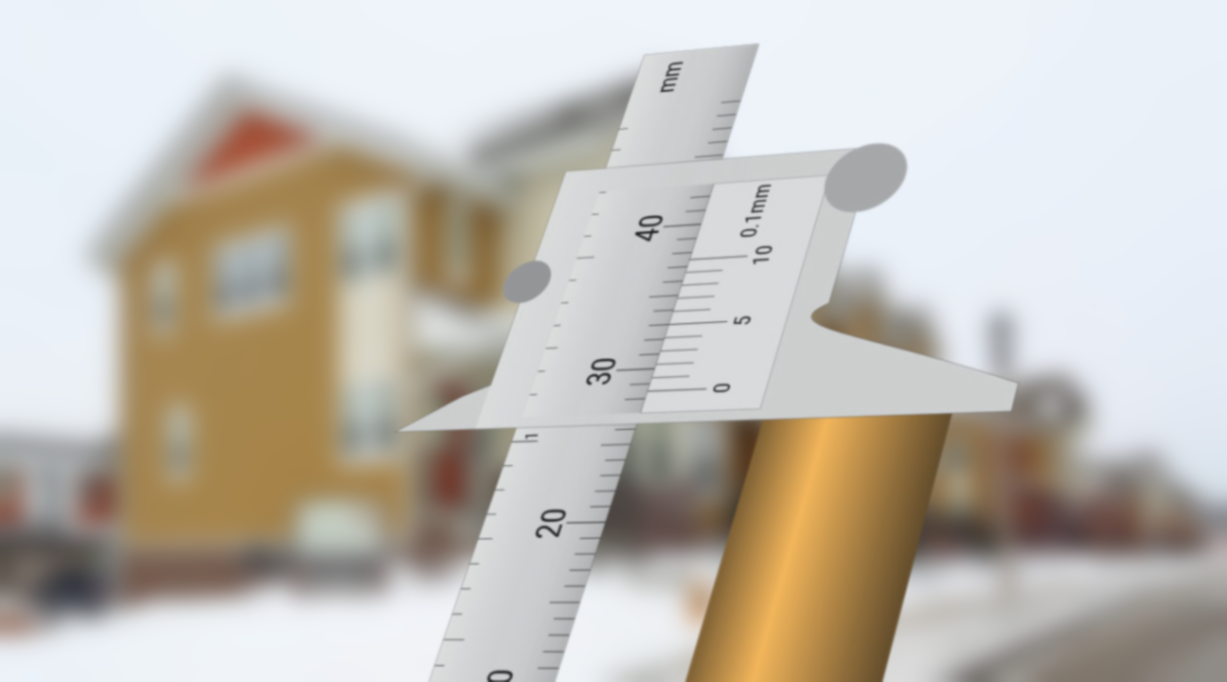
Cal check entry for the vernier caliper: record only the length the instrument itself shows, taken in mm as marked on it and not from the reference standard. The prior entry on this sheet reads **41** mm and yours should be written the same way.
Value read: **28.5** mm
